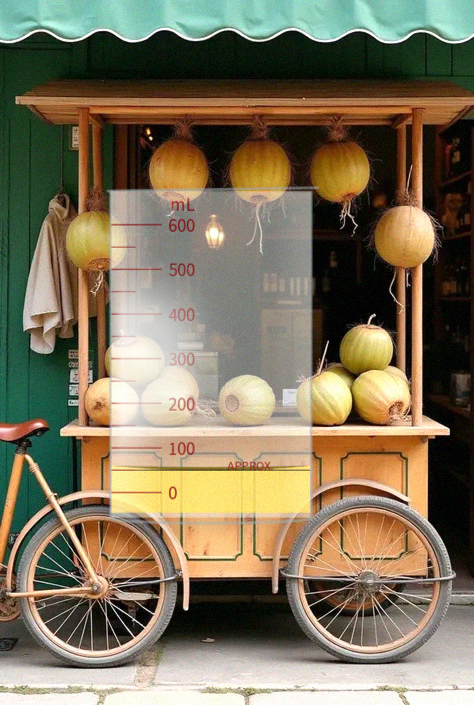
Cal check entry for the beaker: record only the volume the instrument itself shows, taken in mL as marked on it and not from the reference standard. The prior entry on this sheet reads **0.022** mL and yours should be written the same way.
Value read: **50** mL
